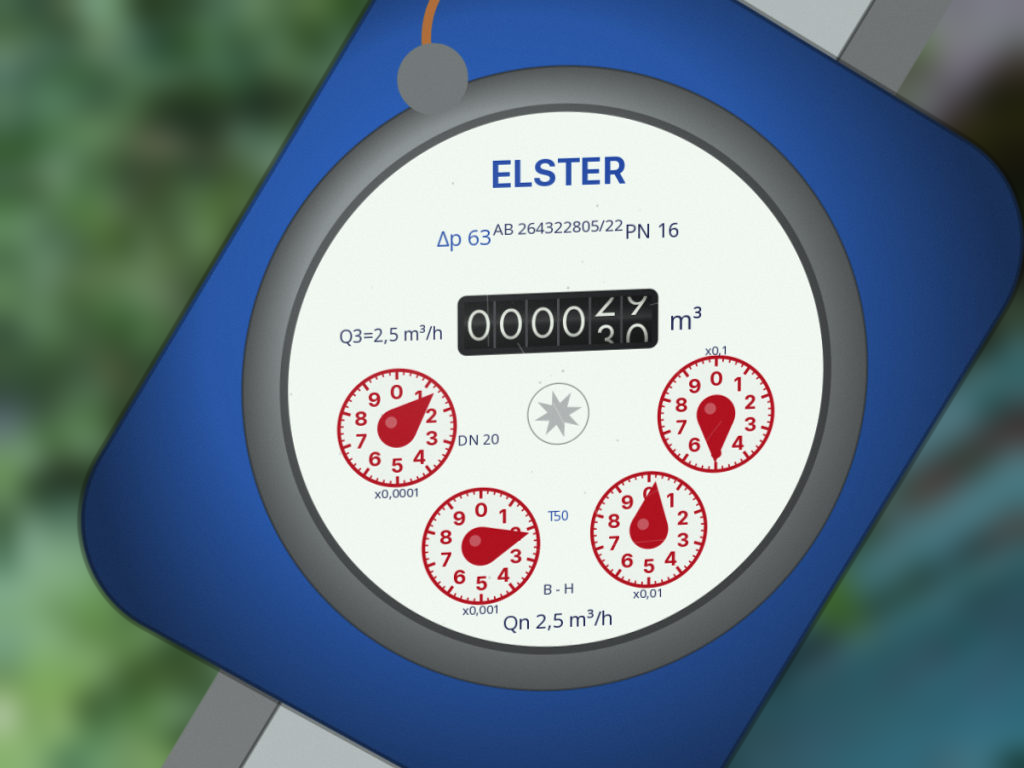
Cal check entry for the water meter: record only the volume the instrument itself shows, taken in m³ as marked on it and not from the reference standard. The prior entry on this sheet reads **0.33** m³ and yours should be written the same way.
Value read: **29.5021** m³
